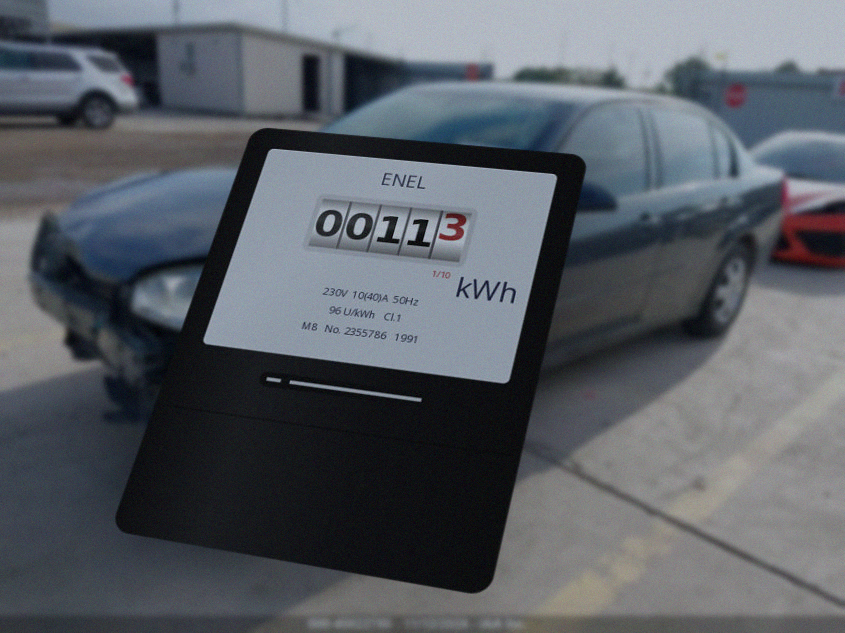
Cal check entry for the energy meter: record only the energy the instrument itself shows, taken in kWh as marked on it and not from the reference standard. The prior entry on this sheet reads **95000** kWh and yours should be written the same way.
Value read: **11.3** kWh
